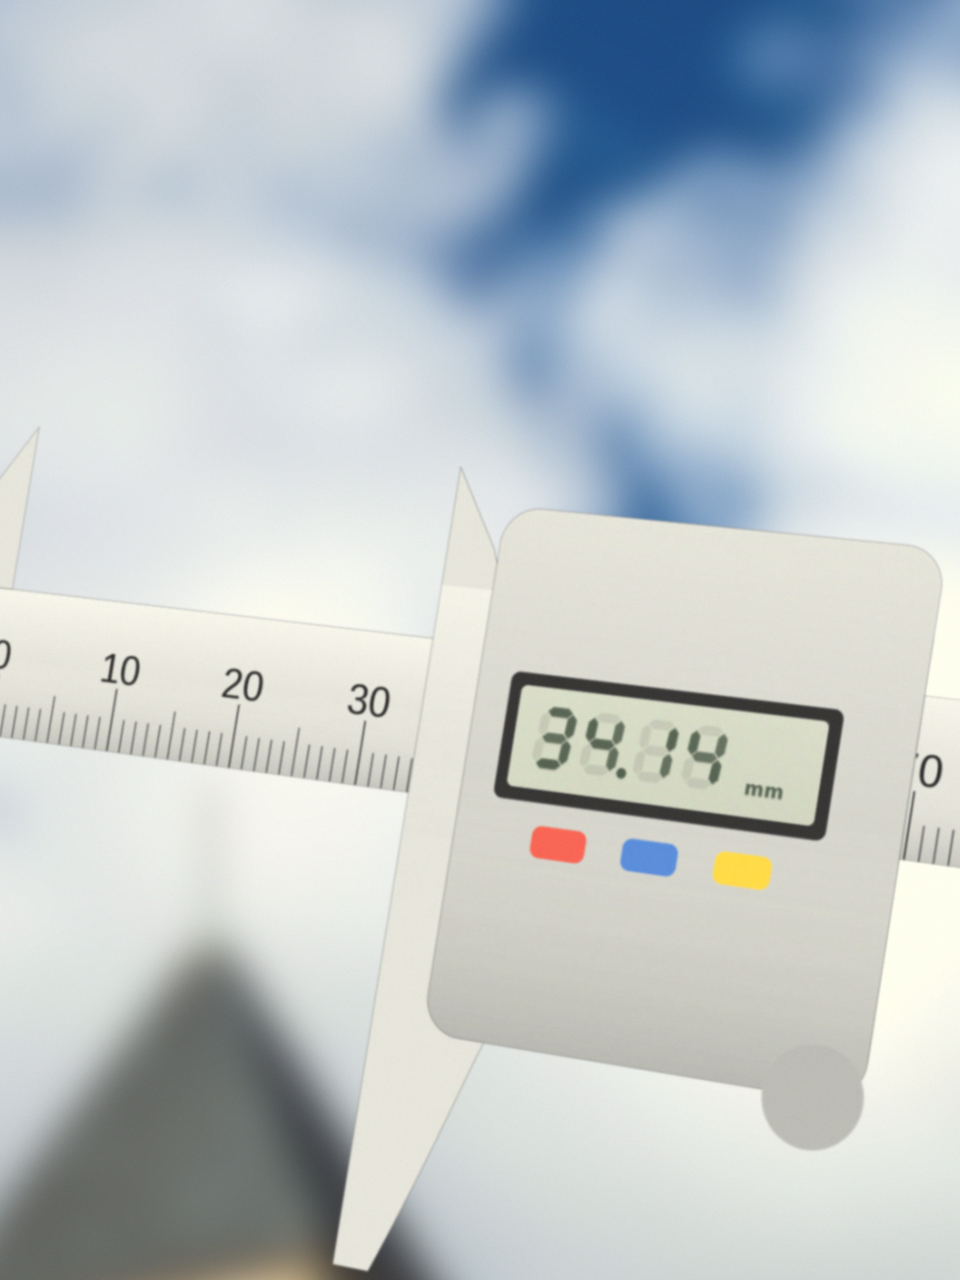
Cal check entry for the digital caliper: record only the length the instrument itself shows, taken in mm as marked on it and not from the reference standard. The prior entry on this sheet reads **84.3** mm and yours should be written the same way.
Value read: **34.14** mm
